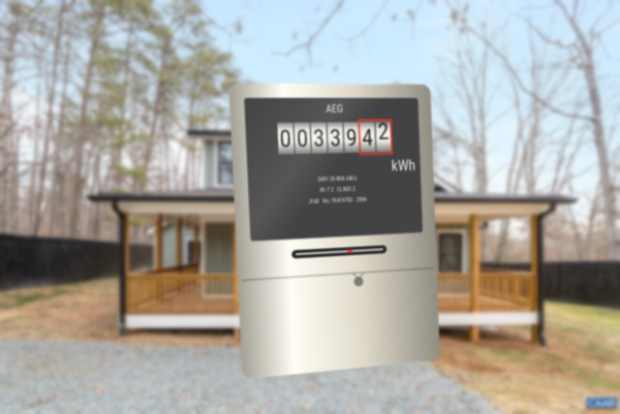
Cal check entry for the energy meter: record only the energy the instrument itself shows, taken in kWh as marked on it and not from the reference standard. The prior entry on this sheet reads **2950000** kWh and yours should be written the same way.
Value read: **339.42** kWh
